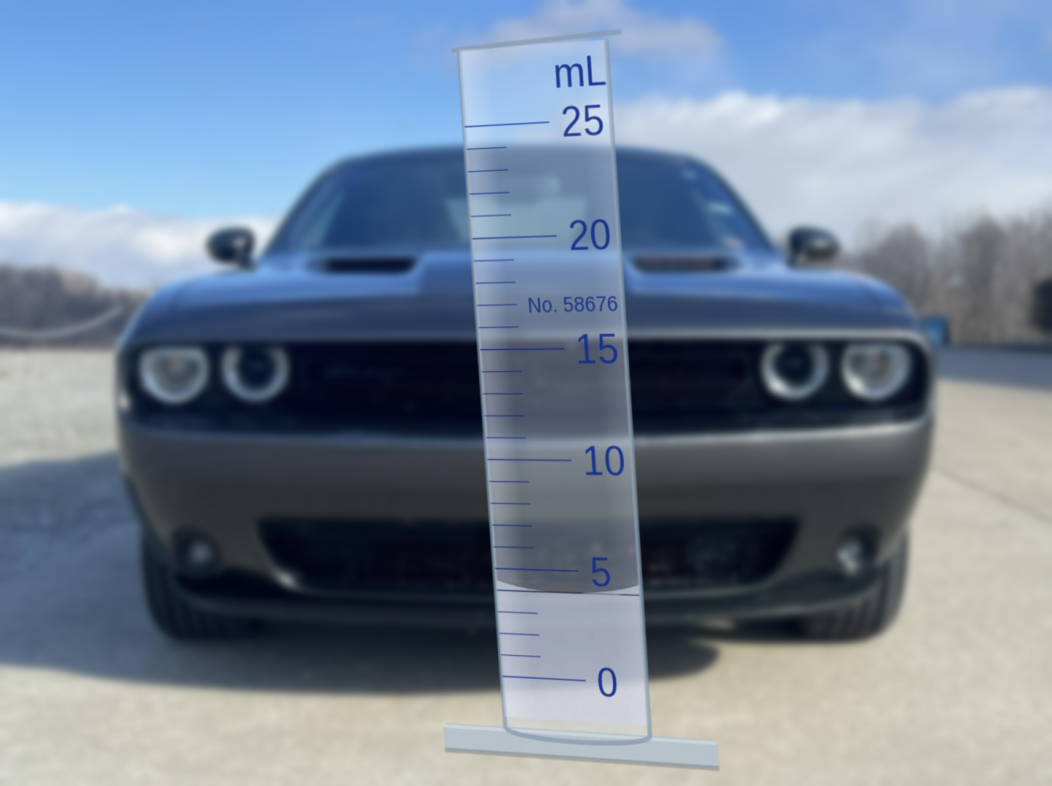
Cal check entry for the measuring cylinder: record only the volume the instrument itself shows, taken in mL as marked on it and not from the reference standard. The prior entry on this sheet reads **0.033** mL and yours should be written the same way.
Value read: **4** mL
